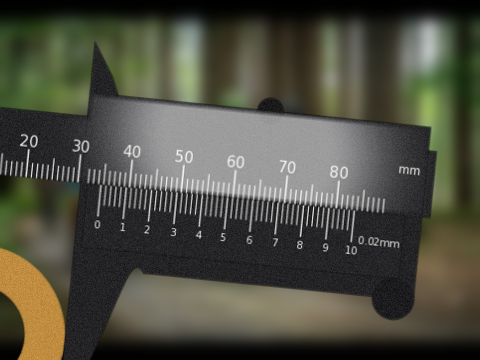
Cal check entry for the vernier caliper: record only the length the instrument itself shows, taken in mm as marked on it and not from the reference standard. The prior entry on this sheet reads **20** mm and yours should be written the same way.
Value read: **34.5** mm
